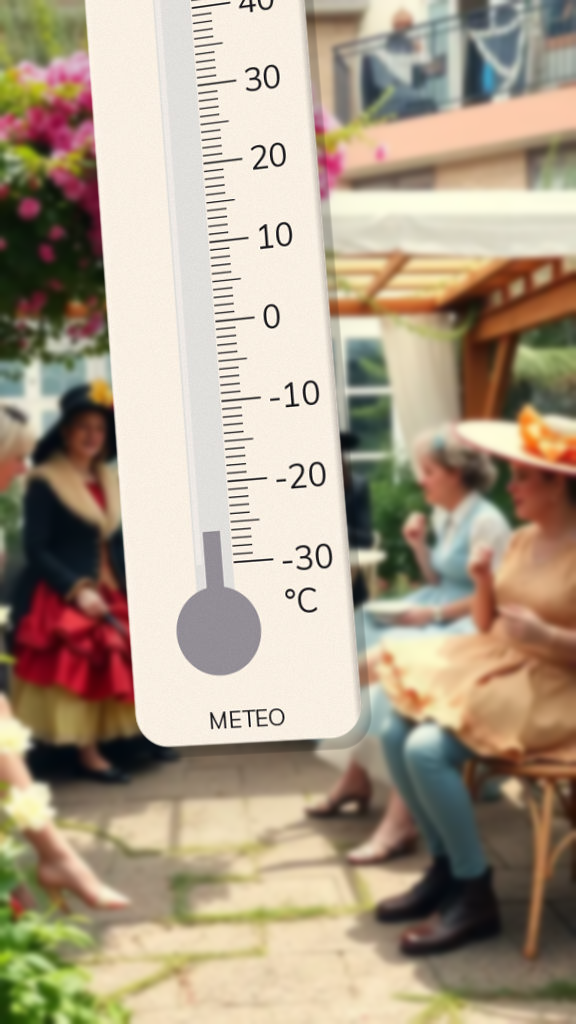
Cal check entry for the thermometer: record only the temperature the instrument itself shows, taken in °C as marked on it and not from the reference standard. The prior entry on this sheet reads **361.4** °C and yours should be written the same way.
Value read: **-26** °C
